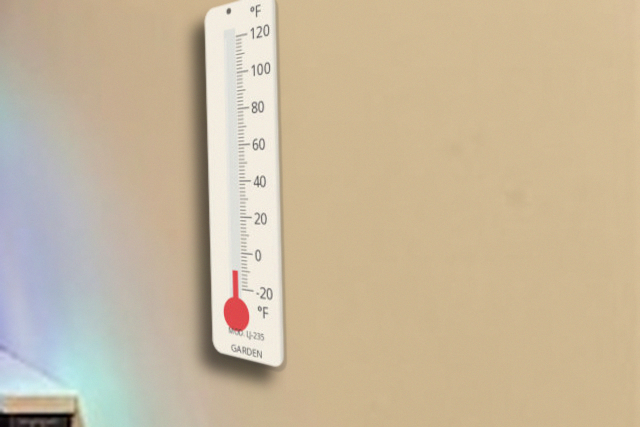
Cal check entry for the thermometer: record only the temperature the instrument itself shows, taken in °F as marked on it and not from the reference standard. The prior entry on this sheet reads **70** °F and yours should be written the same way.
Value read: **-10** °F
